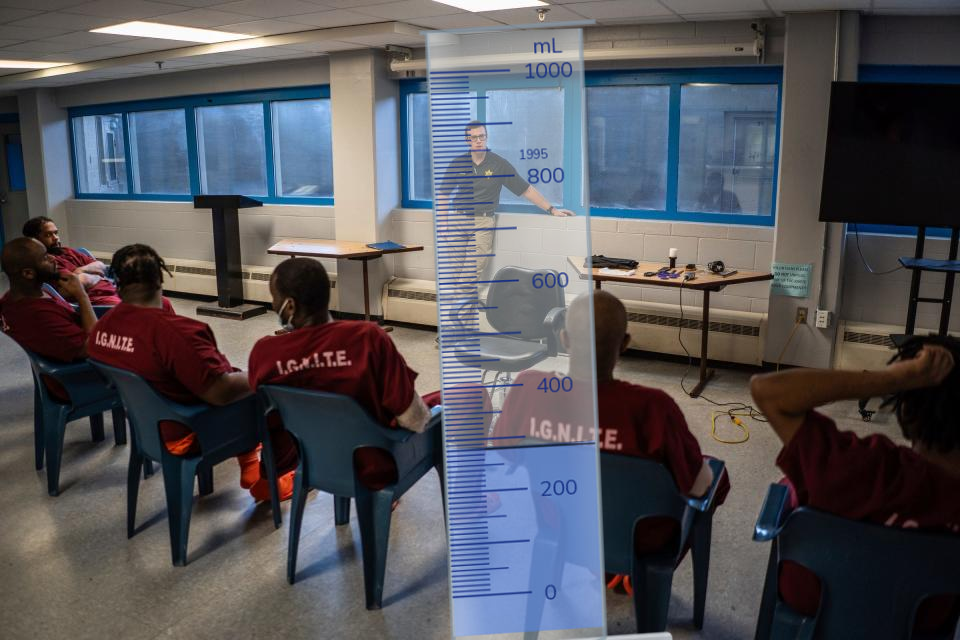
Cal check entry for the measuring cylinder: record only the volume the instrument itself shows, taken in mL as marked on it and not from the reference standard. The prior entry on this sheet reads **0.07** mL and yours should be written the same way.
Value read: **280** mL
